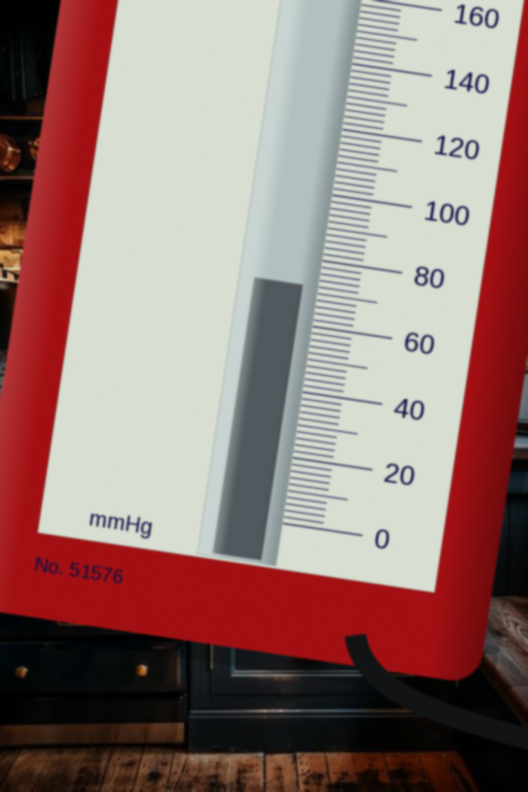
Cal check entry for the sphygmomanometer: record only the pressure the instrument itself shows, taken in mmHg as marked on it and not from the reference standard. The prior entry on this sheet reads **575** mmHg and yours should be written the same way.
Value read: **72** mmHg
